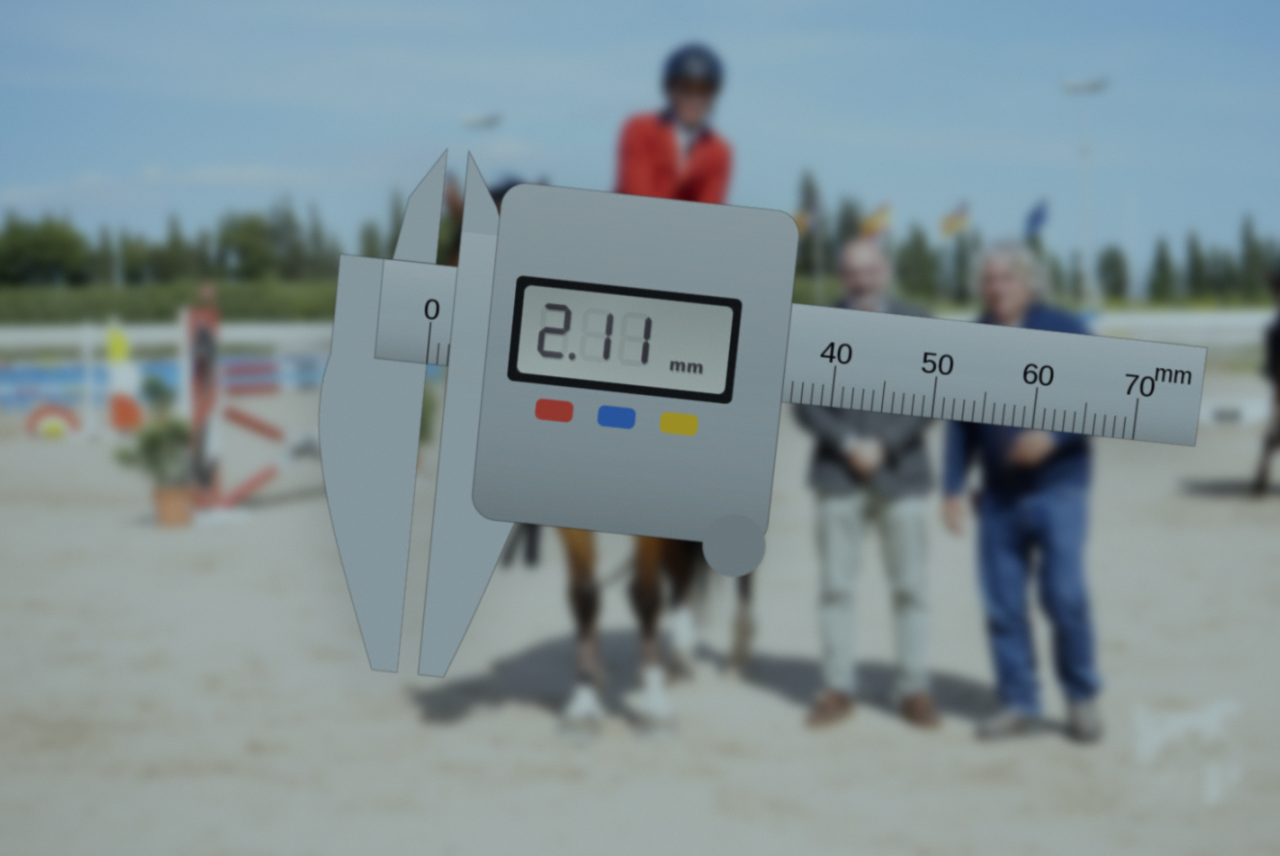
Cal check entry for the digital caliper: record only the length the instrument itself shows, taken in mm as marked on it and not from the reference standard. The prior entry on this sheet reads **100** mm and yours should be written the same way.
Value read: **2.11** mm
